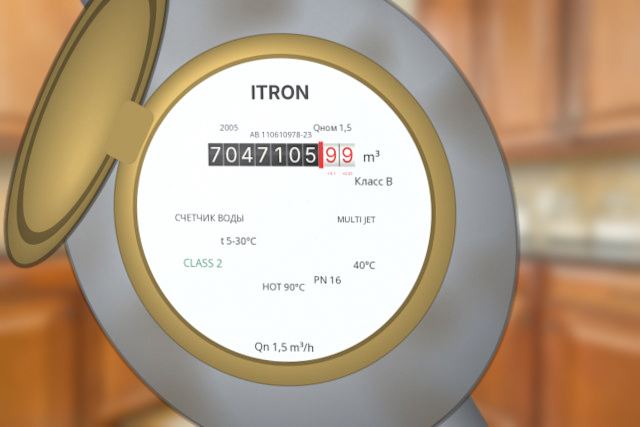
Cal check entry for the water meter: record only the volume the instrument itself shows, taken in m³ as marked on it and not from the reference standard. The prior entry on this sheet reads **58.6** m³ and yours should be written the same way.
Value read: **7047105.99** m³
